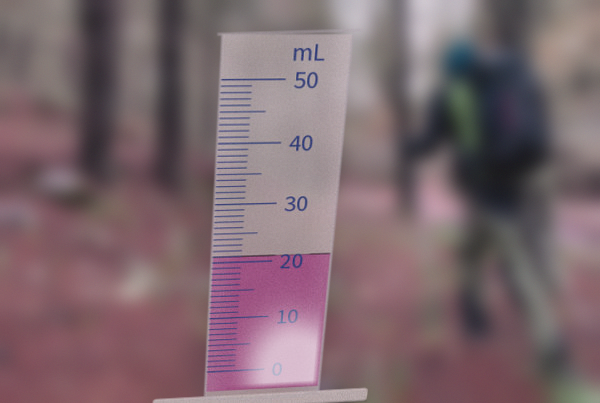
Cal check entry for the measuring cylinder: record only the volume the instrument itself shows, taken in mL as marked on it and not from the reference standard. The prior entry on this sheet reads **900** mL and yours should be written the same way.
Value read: **21** mL
